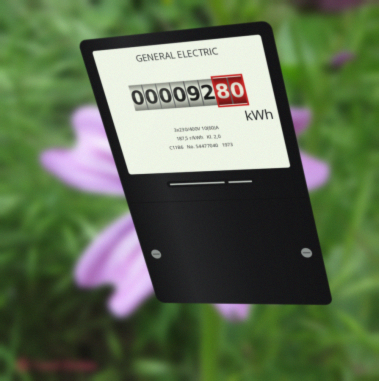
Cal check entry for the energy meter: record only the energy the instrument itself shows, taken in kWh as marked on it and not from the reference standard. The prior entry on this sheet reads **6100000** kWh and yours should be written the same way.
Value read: **92.80** kWh
